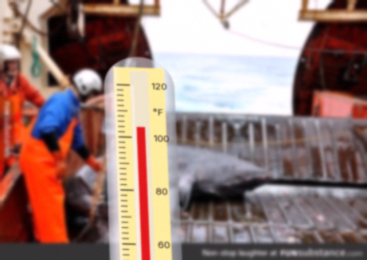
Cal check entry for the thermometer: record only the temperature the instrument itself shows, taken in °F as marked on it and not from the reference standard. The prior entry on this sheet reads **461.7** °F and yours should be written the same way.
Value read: **104** °F
